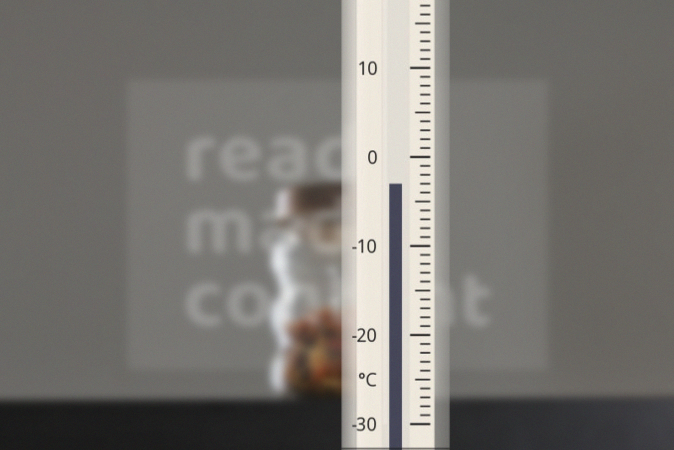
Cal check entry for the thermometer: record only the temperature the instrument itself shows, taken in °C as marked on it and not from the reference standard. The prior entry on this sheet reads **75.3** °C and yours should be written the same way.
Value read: **-3** °C
